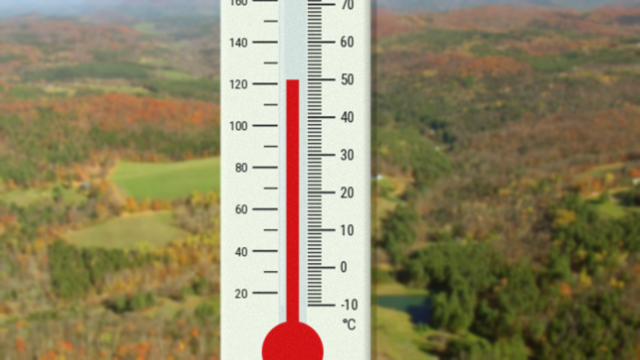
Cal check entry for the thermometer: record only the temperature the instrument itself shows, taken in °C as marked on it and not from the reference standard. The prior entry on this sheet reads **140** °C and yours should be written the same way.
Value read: **50** °C
